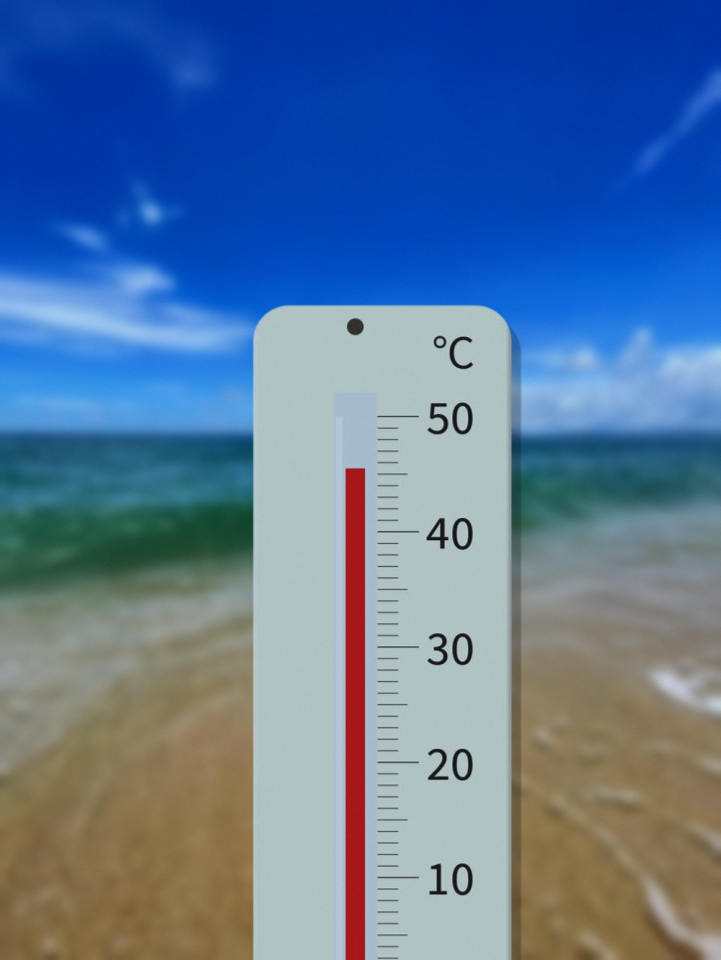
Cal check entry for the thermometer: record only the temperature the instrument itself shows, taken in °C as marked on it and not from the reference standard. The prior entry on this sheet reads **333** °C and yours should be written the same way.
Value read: **45.5** °C
